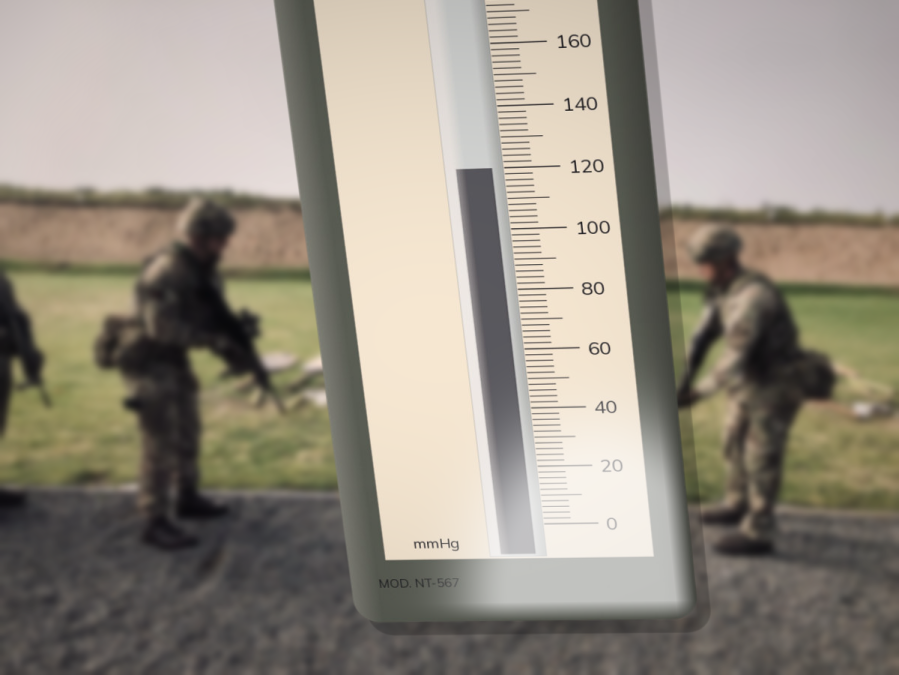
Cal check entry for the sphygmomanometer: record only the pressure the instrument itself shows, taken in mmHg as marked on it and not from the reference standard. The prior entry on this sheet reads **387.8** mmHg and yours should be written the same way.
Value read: **120** mmHg
